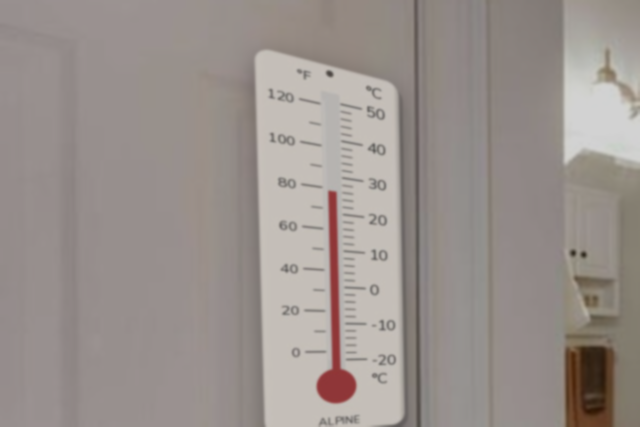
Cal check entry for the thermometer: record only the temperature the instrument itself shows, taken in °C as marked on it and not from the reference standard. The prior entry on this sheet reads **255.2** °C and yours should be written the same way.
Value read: **26** °C
